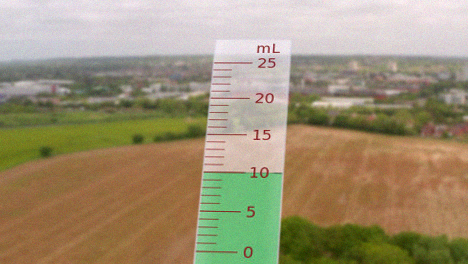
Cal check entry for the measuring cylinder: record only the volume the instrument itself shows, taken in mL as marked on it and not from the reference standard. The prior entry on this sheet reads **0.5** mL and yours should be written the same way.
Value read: **10** mL
